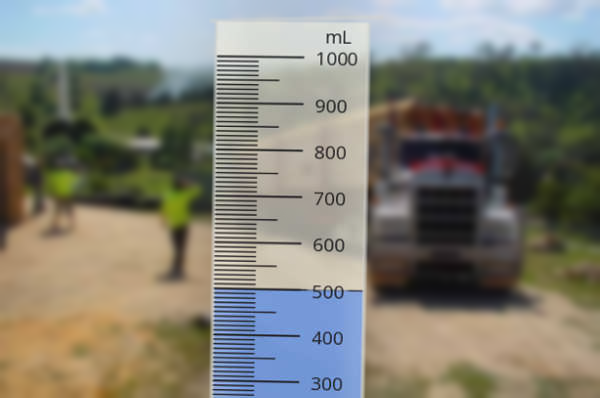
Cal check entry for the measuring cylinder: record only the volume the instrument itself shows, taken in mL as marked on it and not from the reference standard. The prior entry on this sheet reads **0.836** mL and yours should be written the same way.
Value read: **500** mL
